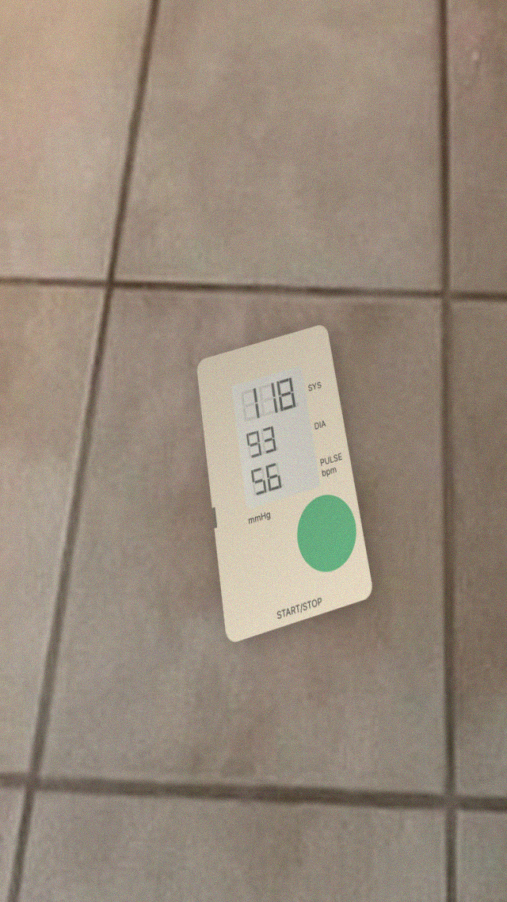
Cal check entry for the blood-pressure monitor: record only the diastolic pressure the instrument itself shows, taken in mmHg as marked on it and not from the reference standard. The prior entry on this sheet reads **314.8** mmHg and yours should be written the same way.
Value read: **93** mmHg
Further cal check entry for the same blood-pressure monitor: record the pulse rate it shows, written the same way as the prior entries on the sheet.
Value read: **56** bpm
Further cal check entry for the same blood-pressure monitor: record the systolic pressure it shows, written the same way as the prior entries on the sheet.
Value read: **118** mmHg
